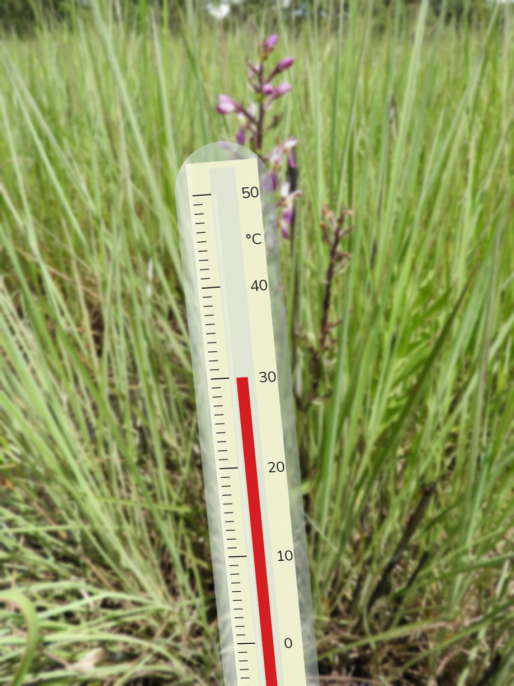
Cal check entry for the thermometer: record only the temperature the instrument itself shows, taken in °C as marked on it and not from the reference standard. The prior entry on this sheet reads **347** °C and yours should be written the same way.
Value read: **30** °C
